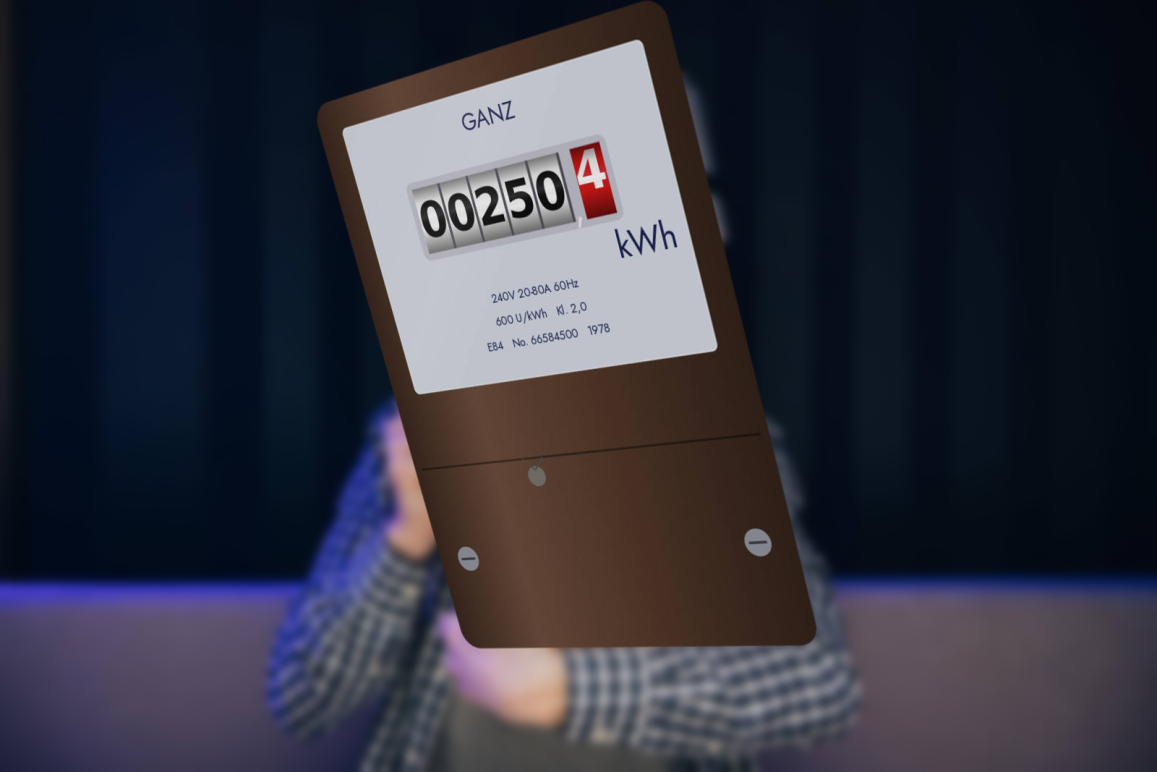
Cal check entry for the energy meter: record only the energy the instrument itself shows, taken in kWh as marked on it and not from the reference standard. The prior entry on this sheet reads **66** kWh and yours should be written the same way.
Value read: **250.4** kWh
